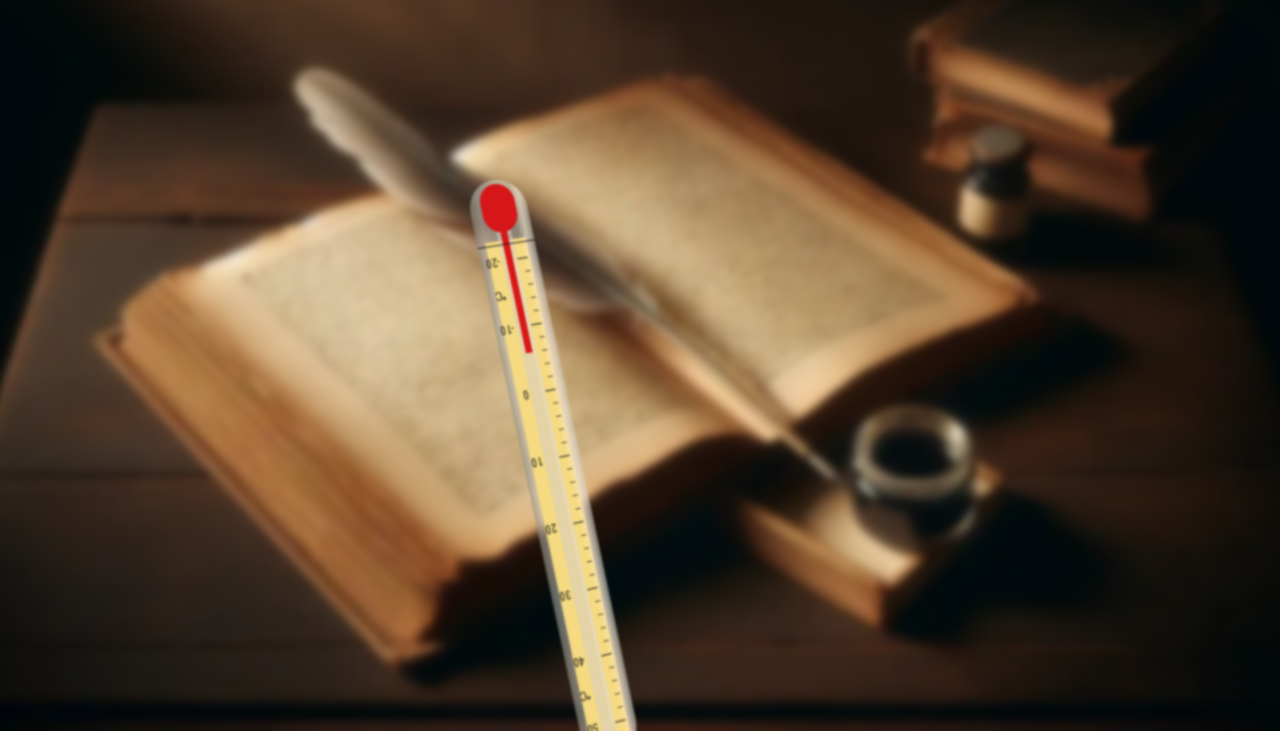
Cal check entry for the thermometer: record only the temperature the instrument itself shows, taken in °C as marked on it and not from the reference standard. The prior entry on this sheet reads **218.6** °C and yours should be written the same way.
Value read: **-6** °C
